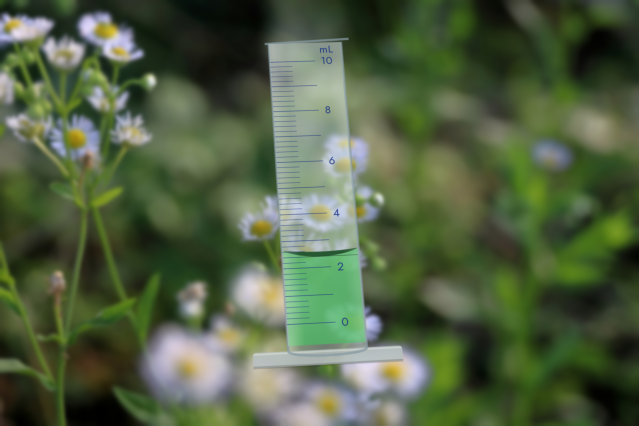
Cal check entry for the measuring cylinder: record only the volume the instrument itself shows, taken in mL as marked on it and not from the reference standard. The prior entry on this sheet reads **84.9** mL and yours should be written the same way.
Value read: **2.4** mL
